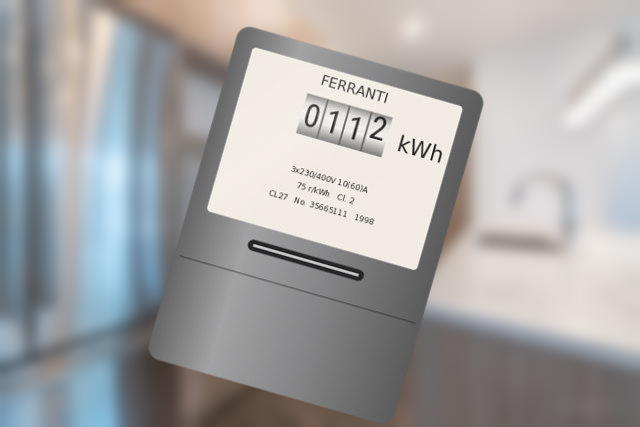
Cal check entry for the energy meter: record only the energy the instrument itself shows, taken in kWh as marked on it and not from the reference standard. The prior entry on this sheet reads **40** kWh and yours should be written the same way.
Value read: **112** kWh
